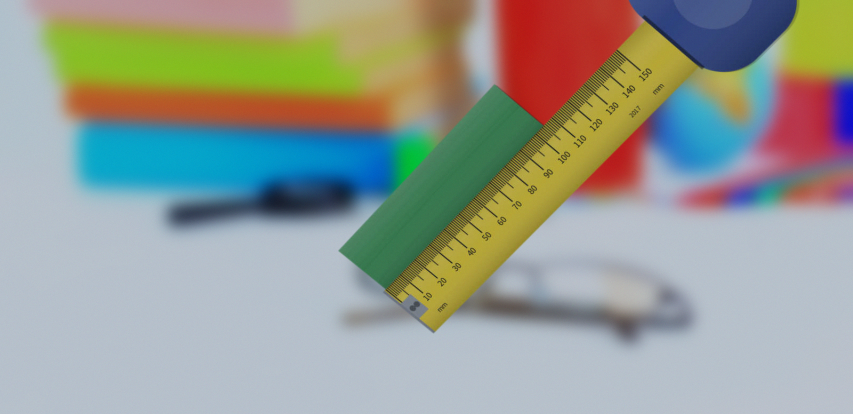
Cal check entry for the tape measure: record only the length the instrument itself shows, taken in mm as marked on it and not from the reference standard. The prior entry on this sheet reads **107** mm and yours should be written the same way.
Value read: **105** mm
